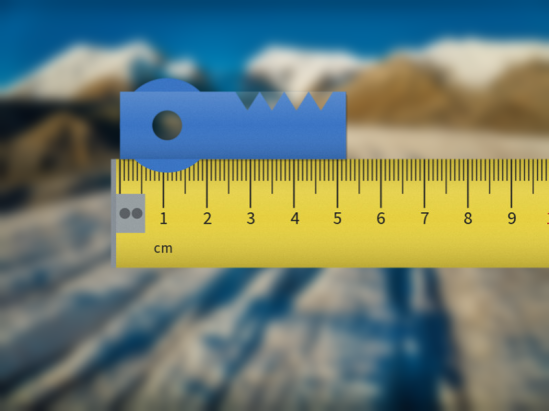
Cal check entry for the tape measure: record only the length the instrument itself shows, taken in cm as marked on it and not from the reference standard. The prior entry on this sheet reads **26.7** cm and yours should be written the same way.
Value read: **5.2** cm
